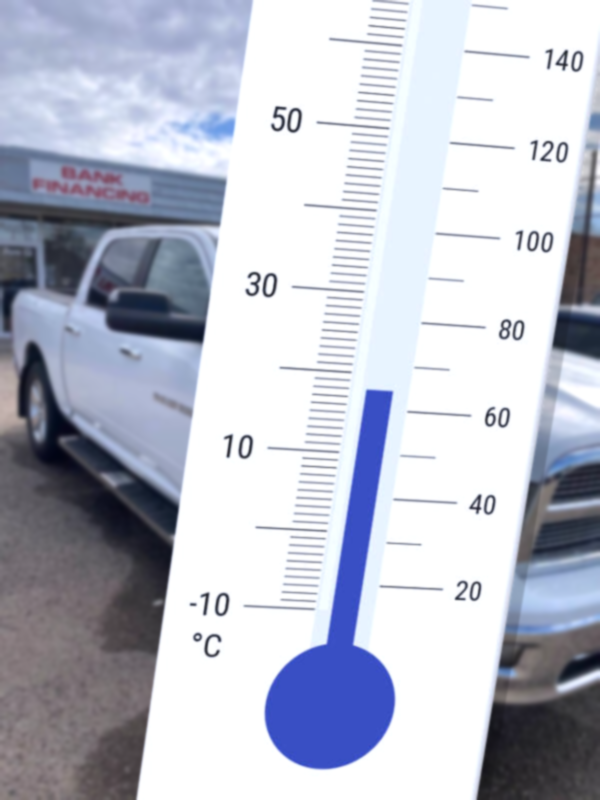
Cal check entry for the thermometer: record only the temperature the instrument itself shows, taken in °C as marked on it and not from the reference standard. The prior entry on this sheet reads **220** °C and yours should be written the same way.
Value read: **18** °C
